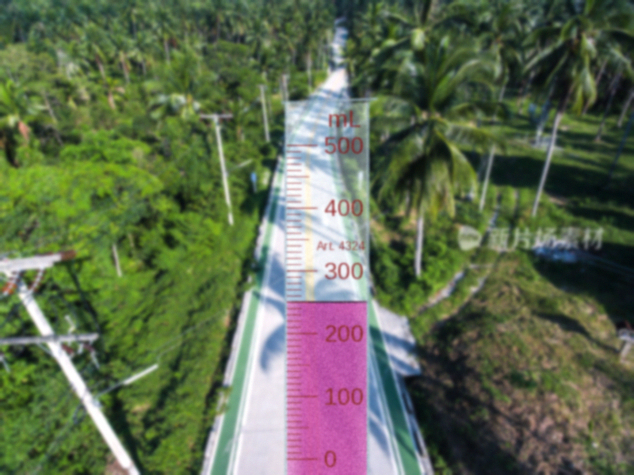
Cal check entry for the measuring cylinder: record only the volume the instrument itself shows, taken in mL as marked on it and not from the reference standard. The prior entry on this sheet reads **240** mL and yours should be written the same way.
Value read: **250** mL
